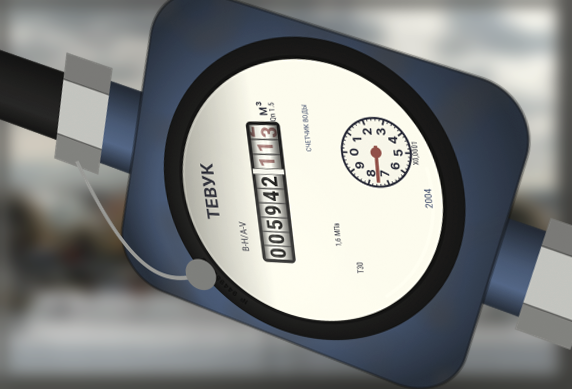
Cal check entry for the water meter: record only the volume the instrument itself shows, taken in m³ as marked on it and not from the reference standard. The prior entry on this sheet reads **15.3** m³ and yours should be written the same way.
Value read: **5942.1127** m³
